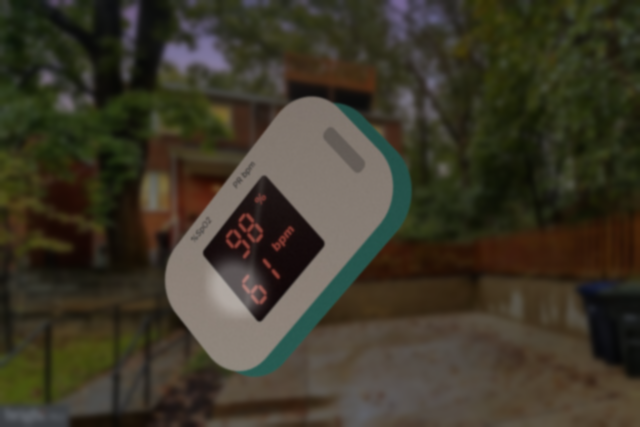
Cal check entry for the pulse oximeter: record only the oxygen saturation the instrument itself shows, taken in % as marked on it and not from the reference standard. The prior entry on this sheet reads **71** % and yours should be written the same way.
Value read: **98** %
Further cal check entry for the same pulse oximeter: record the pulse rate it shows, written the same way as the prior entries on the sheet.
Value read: **61** bpm
